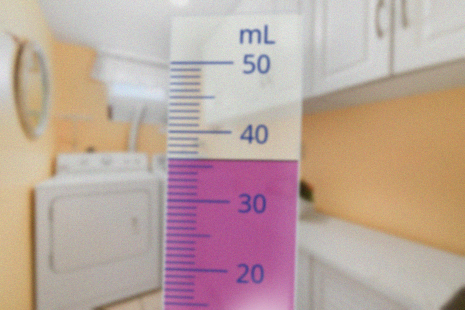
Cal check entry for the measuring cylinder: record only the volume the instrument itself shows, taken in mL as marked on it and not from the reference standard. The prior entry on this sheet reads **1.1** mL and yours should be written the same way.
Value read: **36** mL
